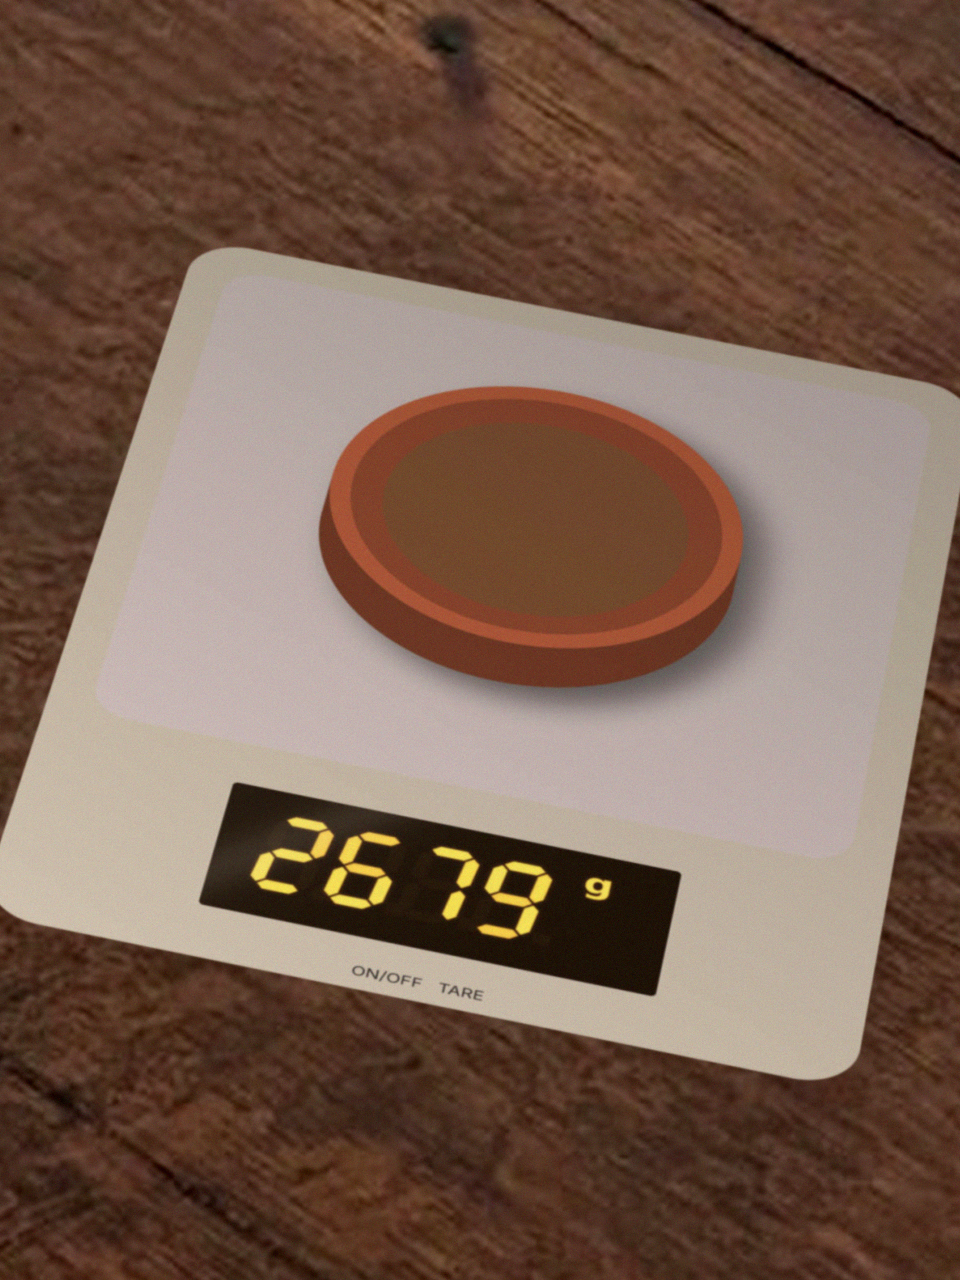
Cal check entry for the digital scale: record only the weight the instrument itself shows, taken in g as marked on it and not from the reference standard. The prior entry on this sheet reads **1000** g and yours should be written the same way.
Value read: **2679** g
